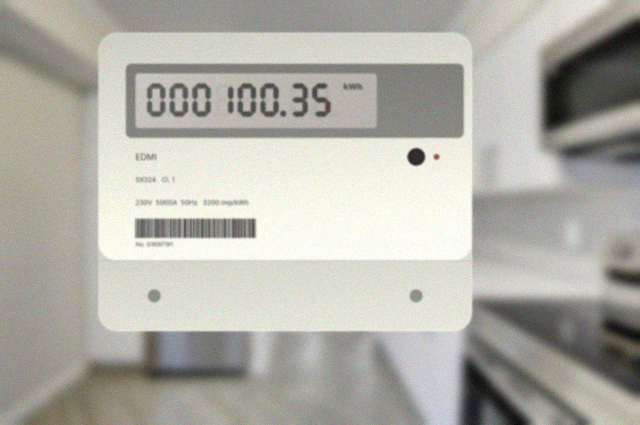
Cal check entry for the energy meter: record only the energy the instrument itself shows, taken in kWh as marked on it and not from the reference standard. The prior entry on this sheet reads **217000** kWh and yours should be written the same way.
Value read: **100.35** kWh
